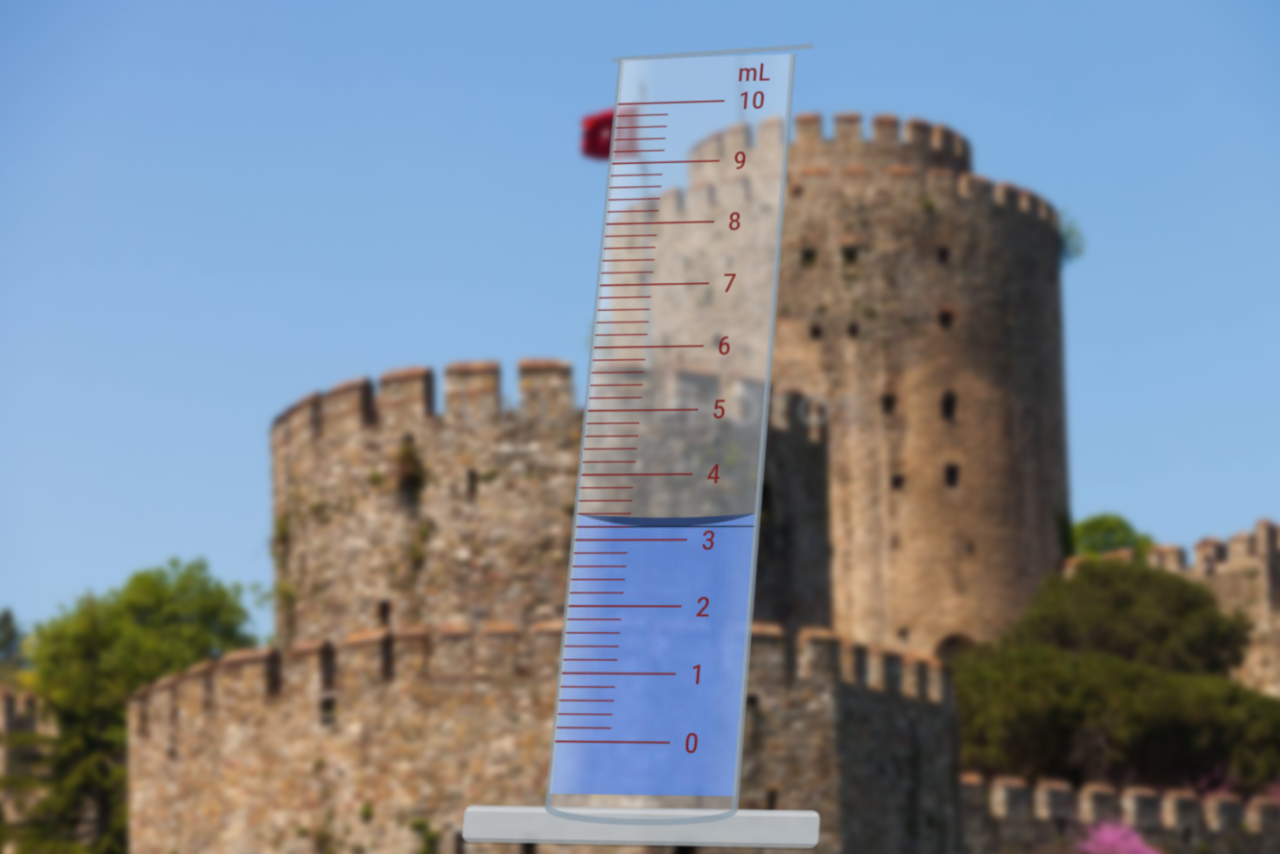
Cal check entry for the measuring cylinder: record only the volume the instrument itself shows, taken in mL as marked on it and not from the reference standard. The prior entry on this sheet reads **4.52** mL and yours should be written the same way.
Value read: **3.2** mL
